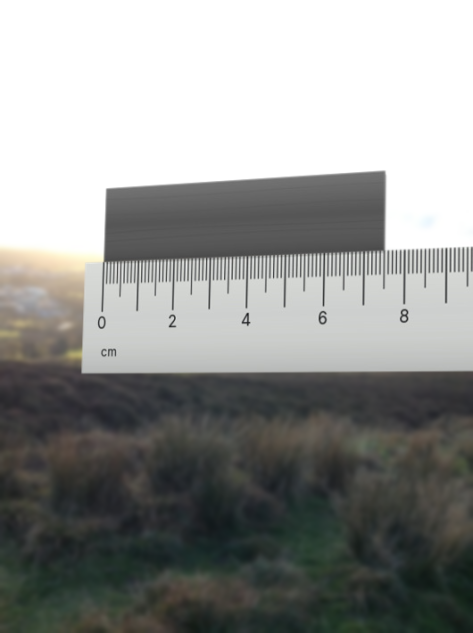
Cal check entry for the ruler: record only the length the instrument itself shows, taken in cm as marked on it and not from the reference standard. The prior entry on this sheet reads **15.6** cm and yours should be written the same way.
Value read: **7.5** cm
